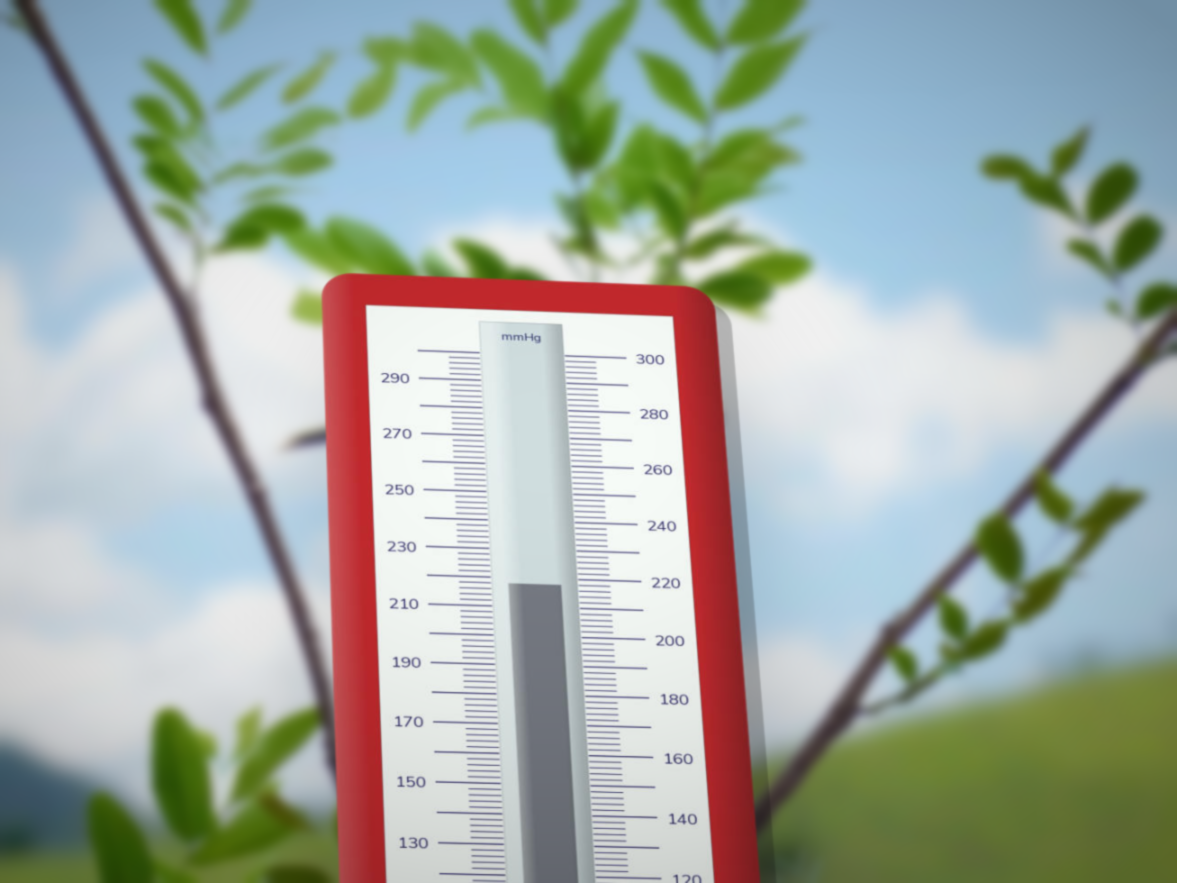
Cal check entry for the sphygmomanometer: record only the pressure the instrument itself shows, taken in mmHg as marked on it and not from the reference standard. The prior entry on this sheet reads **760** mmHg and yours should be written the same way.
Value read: **218** mmHg
